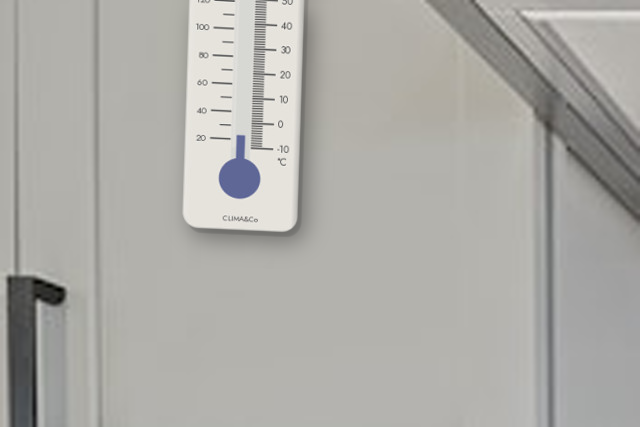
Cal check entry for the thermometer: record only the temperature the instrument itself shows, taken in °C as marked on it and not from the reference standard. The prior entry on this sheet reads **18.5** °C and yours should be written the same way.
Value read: **-5** °C
